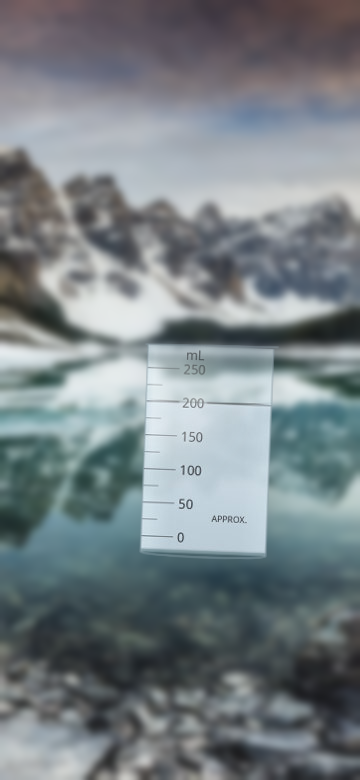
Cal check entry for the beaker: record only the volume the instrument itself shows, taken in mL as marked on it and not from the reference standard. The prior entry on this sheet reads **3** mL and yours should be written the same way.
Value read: **200** mL
